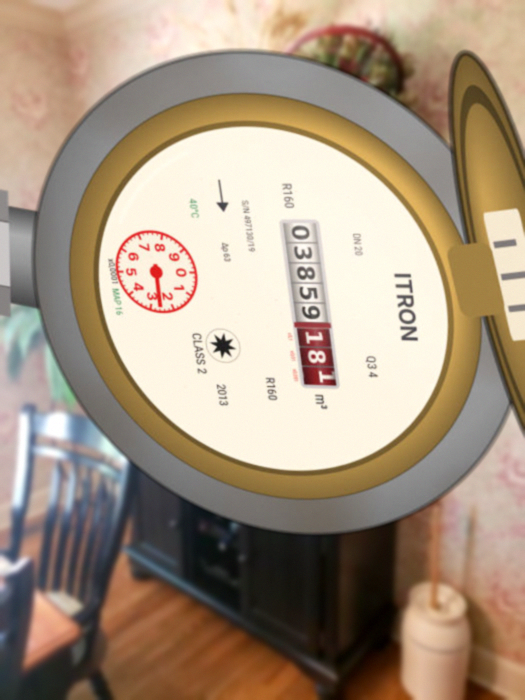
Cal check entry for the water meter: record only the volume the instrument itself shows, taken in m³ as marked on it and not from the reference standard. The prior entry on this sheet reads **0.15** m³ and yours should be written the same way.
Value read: **3859.1812** m³
